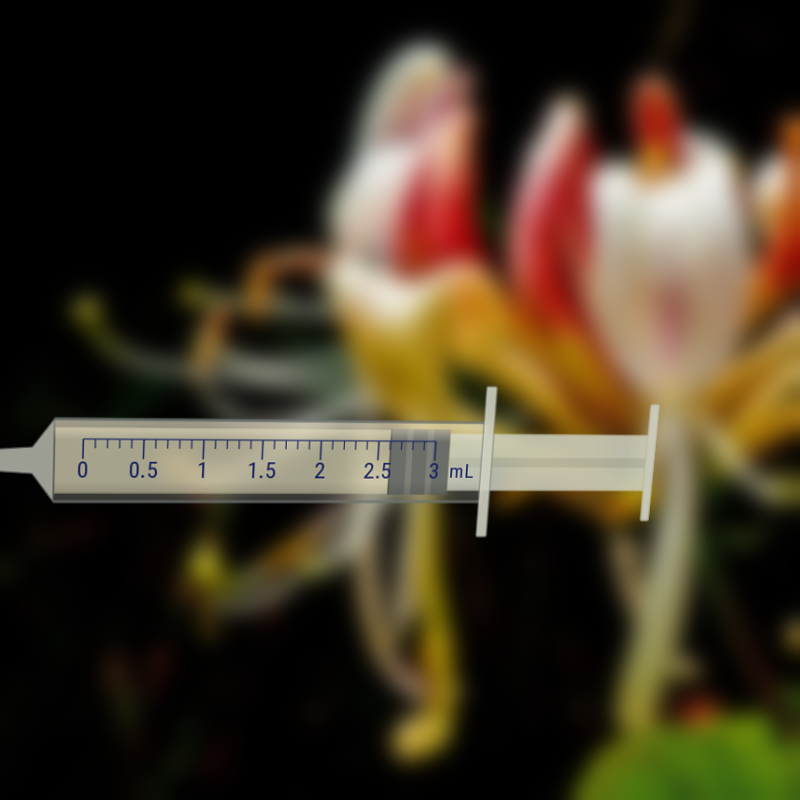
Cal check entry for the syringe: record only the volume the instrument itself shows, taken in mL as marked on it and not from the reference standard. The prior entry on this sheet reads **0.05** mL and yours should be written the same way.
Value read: **2.6** mL
